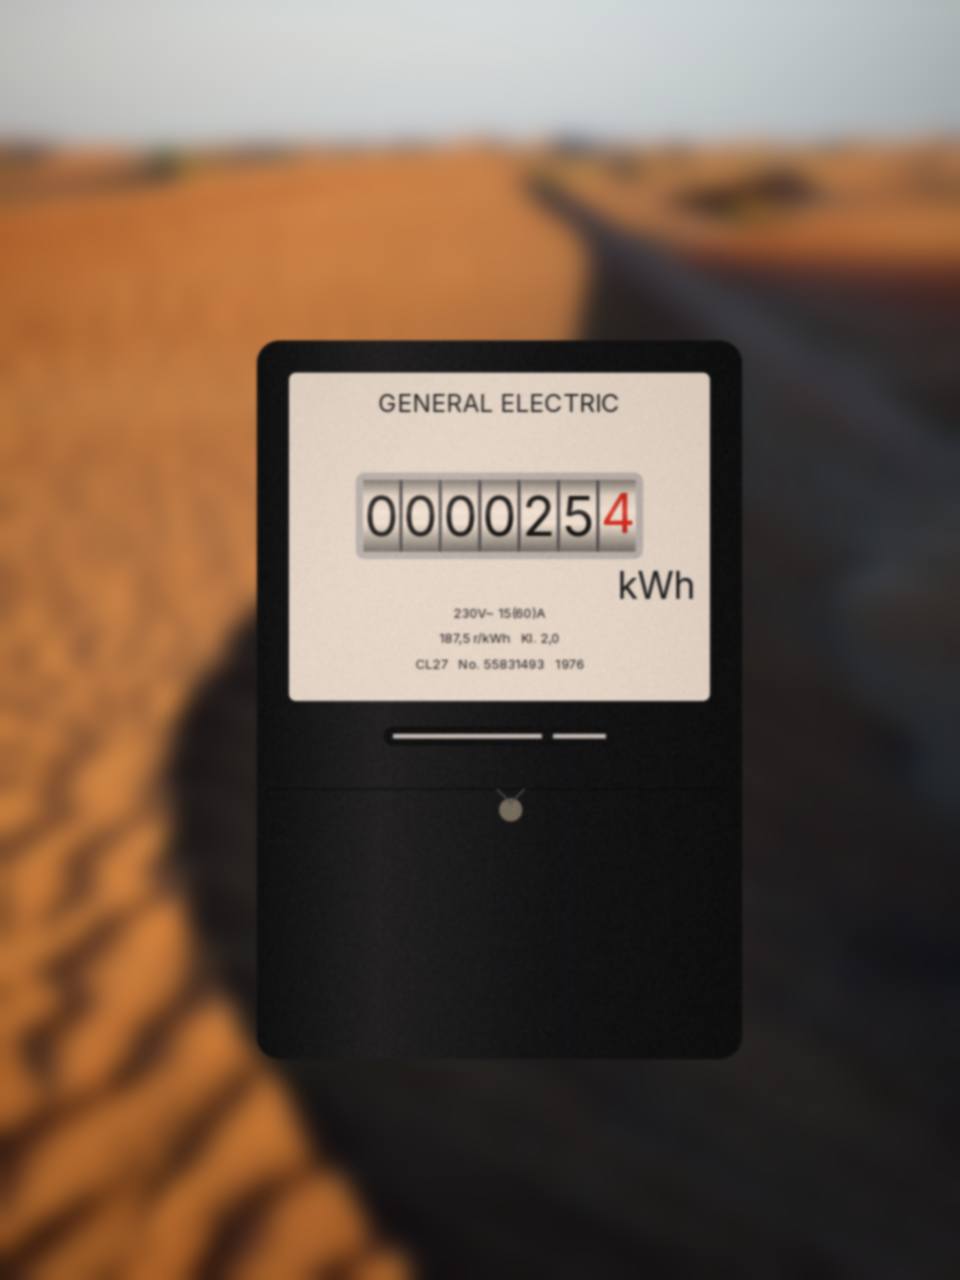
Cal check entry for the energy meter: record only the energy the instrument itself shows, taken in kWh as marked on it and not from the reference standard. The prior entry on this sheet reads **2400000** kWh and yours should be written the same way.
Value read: **25.4** kWh
